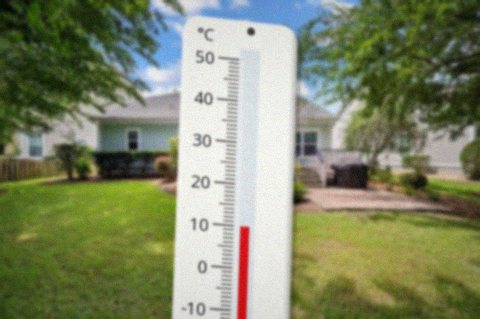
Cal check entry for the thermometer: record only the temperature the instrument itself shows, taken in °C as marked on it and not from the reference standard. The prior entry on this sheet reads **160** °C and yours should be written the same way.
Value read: **10** °C
